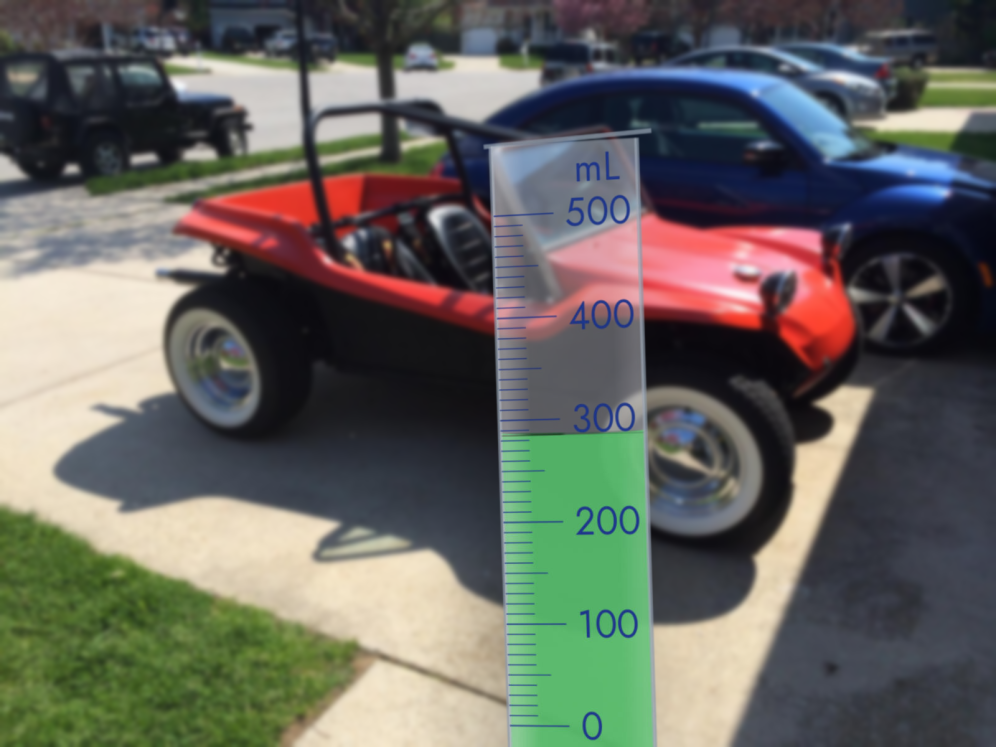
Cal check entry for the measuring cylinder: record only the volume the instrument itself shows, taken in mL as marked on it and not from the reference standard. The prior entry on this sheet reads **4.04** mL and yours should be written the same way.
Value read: **285** mL
